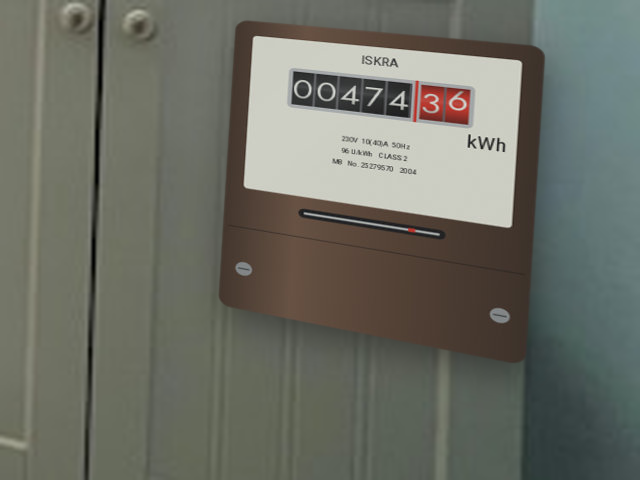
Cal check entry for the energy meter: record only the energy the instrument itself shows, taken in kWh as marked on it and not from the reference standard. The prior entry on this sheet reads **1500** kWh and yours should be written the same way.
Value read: **474.36** kWh
